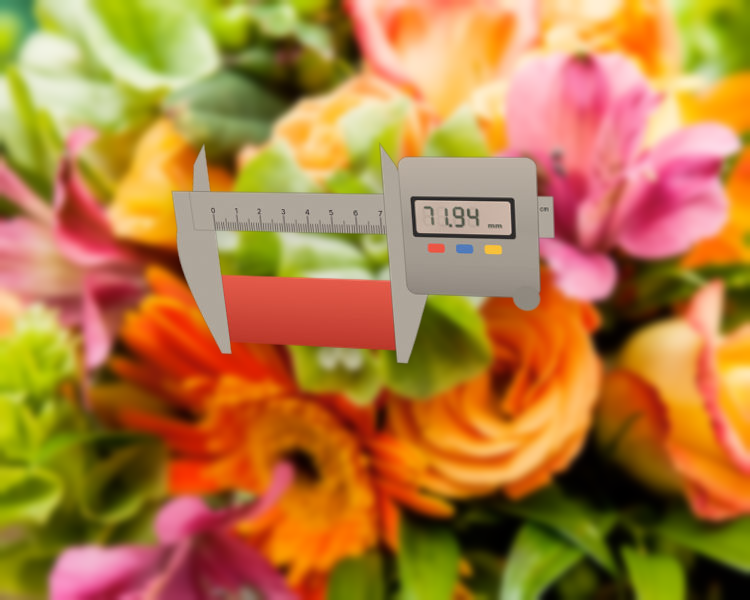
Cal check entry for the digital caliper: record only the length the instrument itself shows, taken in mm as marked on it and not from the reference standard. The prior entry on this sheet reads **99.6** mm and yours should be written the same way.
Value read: **71.94** mm
